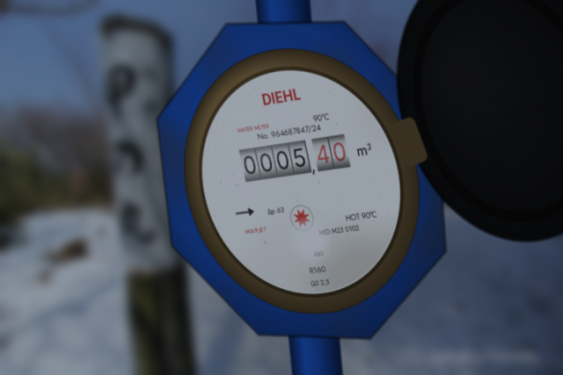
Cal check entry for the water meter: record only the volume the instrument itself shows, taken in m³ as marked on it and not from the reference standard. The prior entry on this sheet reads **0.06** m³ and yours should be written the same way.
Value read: **5.40** m³
